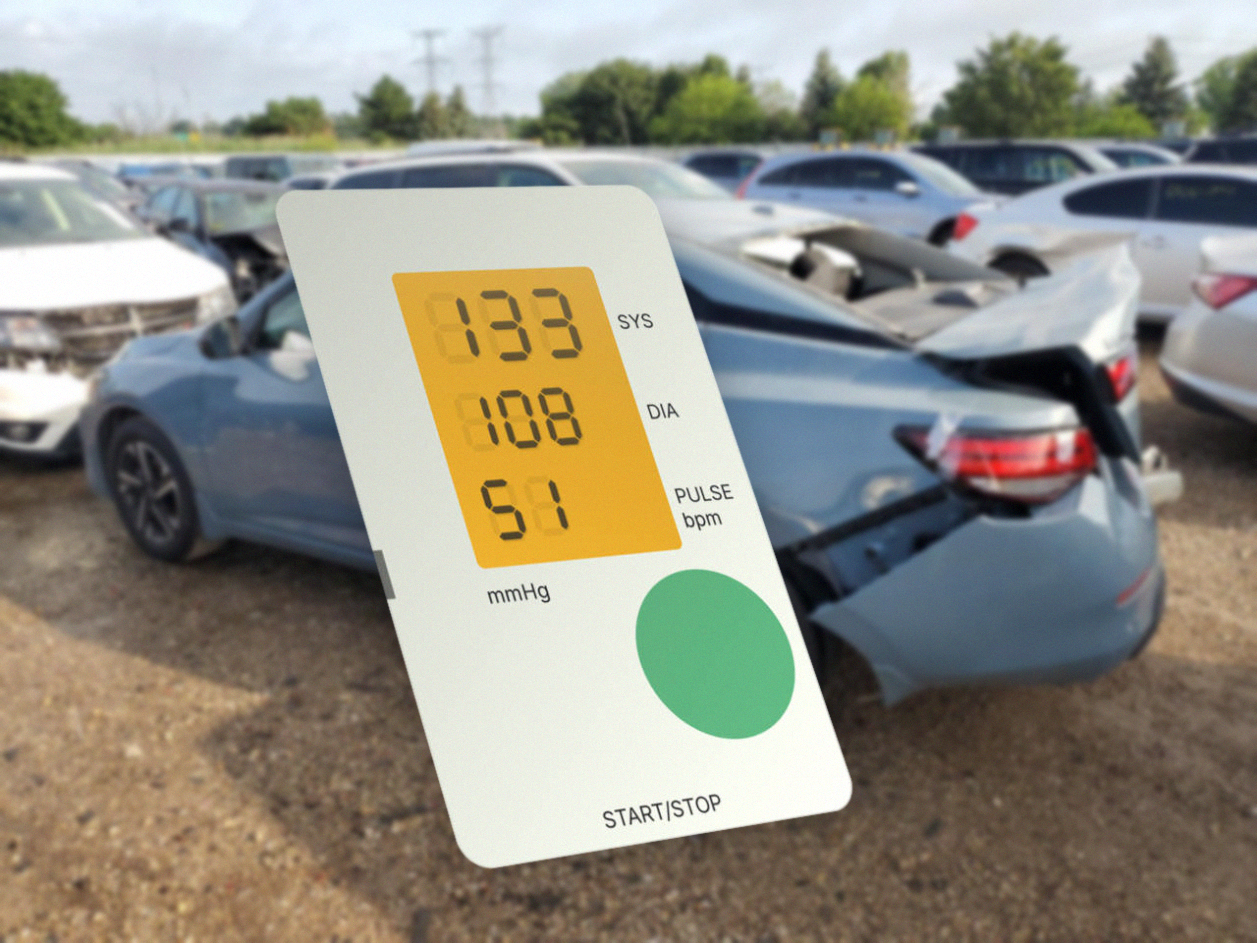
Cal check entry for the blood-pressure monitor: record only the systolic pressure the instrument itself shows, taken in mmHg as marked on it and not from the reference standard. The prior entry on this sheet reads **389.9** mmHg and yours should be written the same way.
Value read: **133** mmHg
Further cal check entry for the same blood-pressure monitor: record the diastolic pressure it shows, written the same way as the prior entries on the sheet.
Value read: **108** mmHg
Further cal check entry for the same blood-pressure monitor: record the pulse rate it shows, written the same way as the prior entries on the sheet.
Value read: **51** bpm
